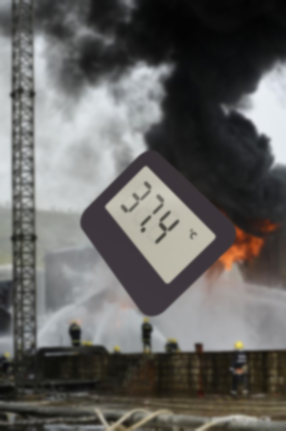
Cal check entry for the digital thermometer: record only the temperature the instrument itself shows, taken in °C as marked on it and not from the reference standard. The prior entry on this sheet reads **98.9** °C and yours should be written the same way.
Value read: **37.4** °C
